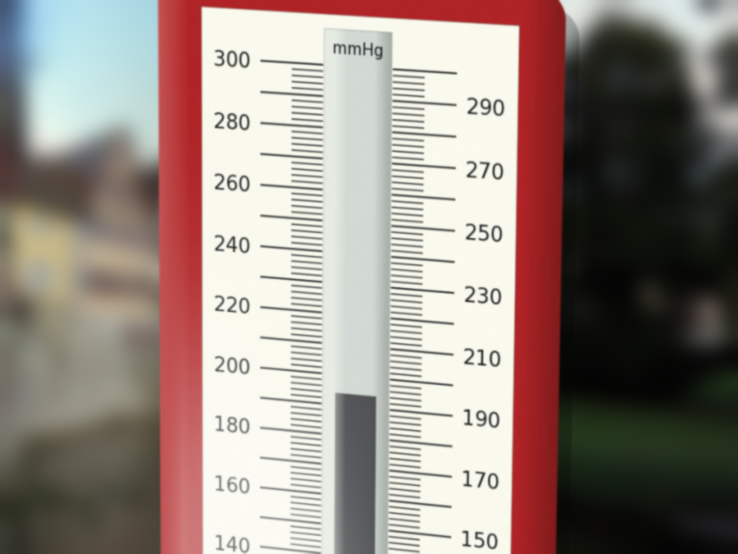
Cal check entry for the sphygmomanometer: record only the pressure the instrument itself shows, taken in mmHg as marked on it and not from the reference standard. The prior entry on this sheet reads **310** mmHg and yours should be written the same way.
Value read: **194** mmHg
